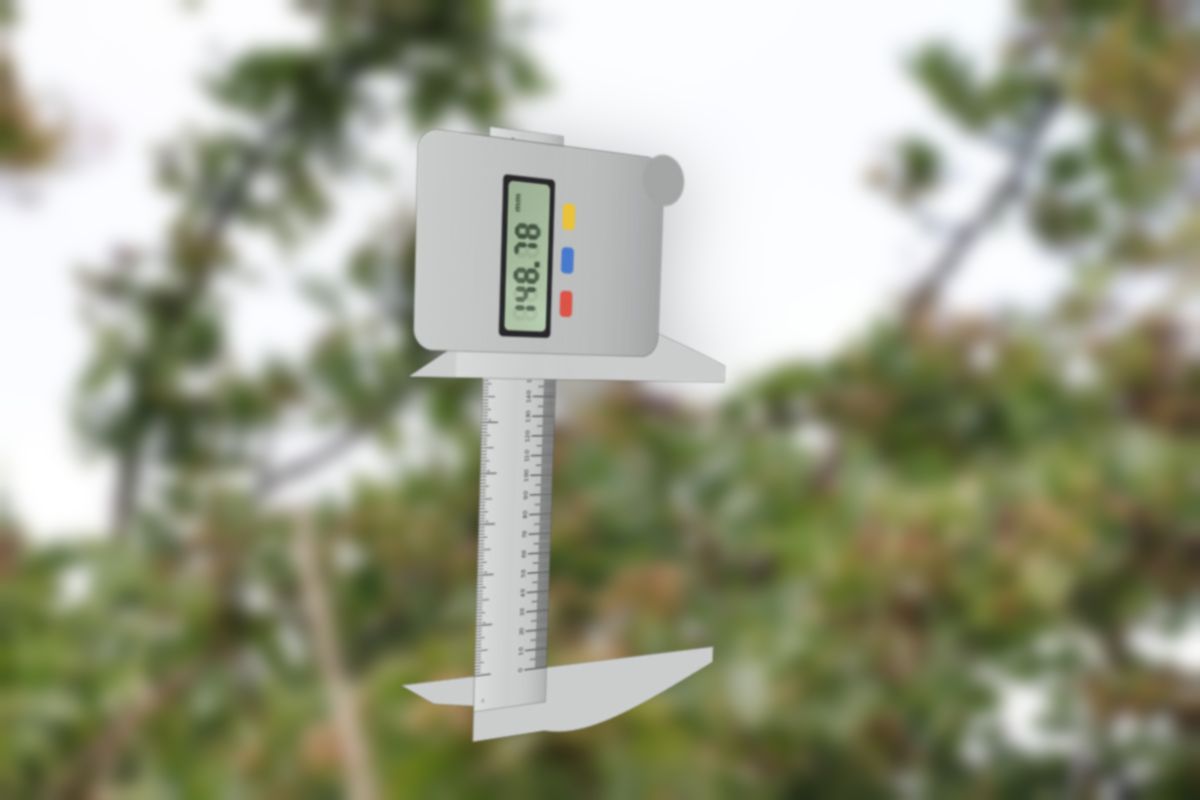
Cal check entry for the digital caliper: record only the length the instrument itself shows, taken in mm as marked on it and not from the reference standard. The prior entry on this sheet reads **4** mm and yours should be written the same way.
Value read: **148.78** mm
